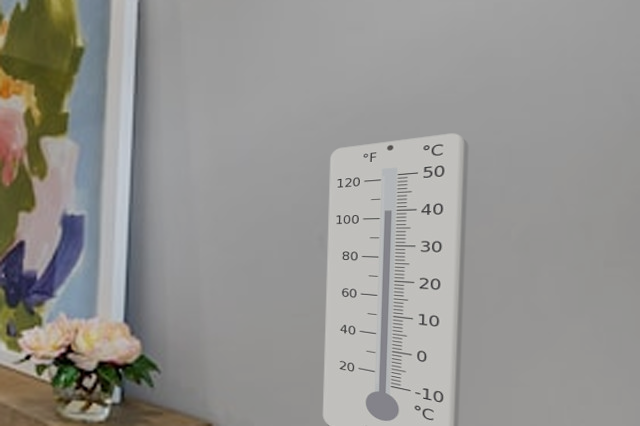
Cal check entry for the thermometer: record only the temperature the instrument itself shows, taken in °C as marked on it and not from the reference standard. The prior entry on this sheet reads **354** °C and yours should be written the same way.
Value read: **40** °C
